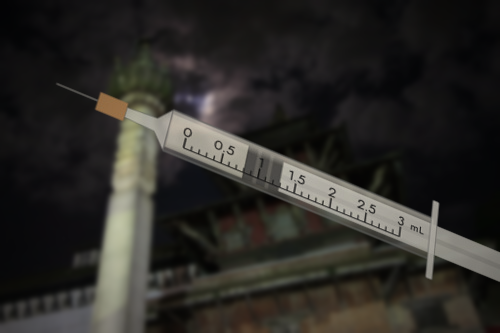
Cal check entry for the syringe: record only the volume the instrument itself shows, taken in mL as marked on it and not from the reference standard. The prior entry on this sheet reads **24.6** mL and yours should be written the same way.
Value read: **0.8** mL
